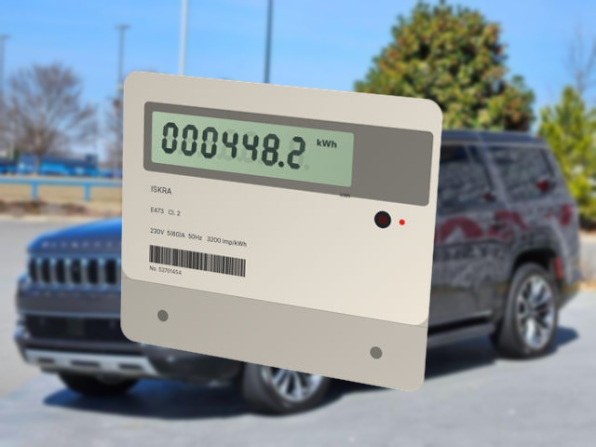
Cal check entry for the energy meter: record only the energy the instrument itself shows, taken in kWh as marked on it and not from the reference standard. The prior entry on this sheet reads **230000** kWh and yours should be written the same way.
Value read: **448.2** kWh
